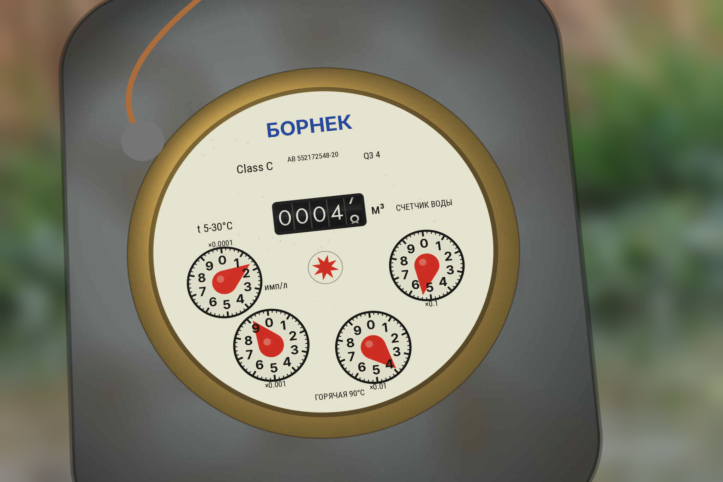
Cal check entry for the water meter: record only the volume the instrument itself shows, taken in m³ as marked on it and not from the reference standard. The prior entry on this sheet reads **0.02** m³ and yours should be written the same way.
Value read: **47.5391** m³
